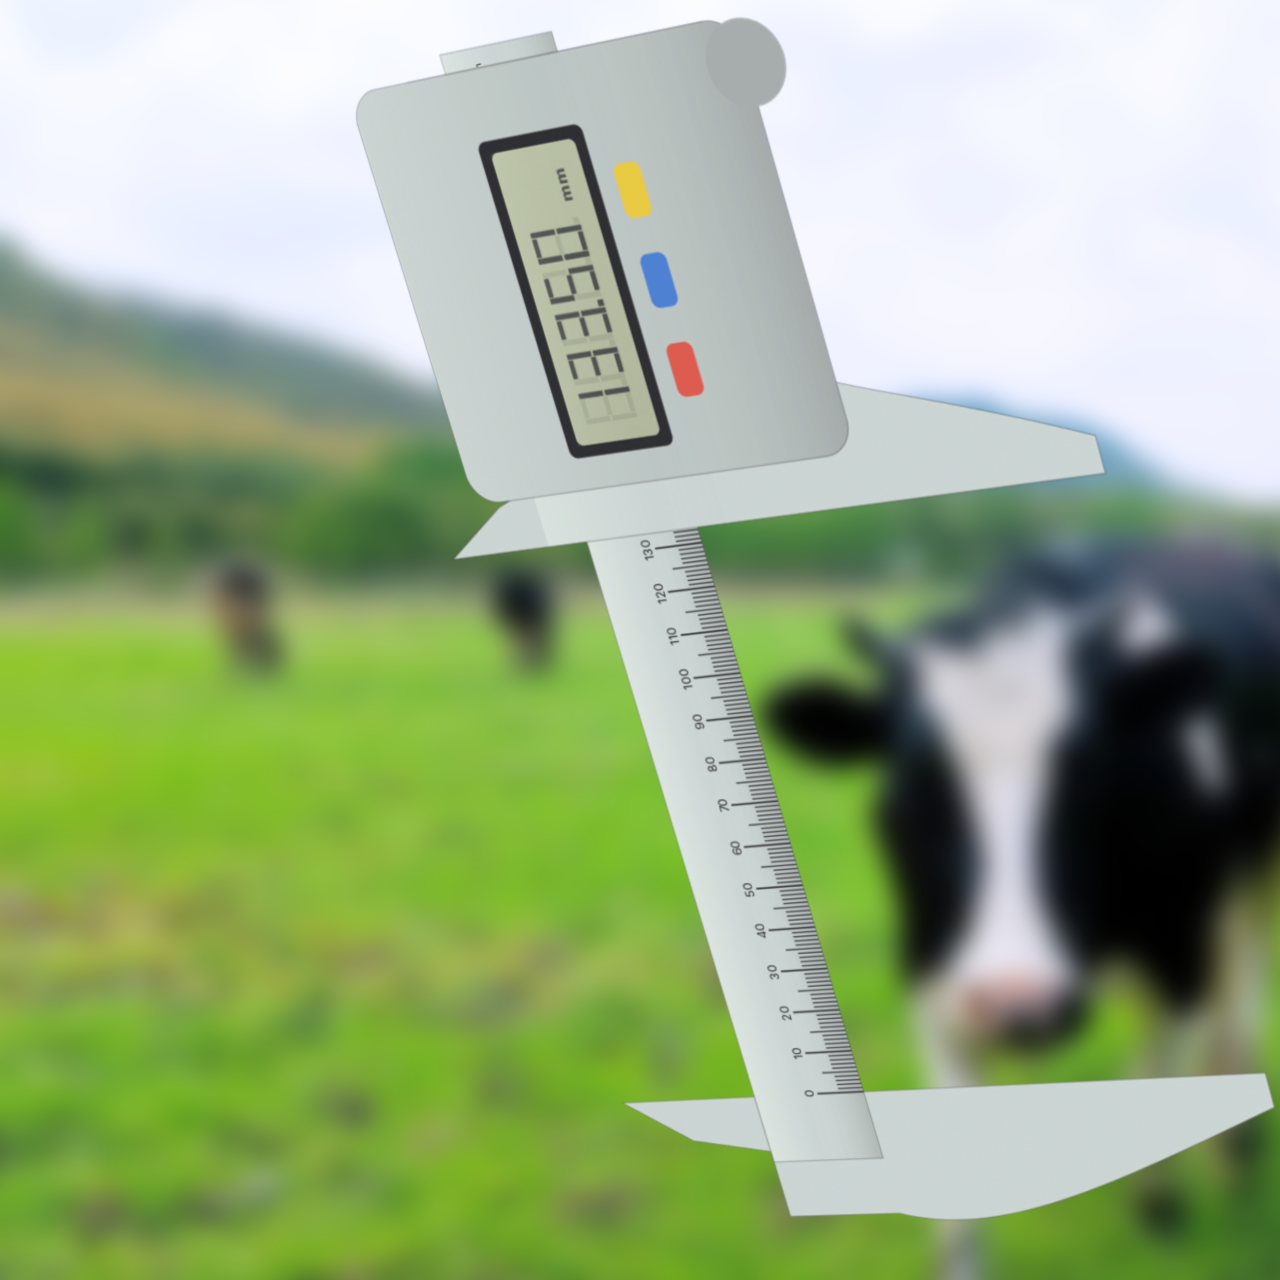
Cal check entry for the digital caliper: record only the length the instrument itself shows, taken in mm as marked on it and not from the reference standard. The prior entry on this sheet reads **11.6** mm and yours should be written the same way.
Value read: **133.50** mm
